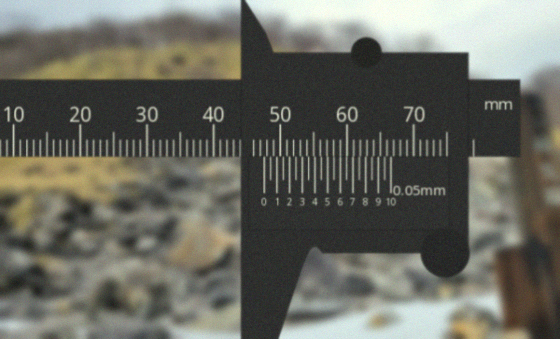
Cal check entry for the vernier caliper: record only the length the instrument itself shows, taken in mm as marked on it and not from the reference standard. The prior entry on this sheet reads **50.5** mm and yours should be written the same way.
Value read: **47.6** mm
